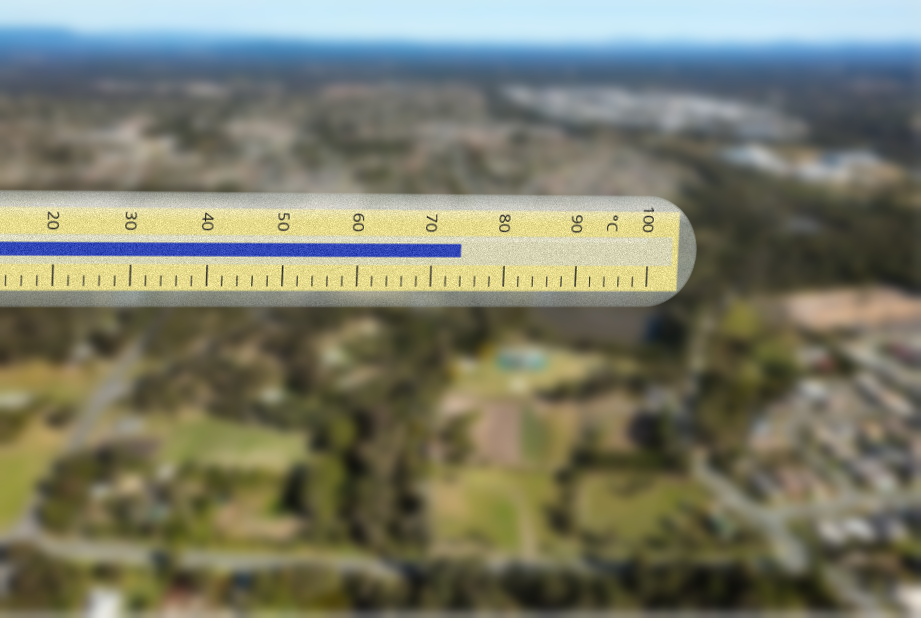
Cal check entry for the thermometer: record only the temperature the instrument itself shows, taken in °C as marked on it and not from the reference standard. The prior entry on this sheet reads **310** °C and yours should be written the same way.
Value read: **74** °C
